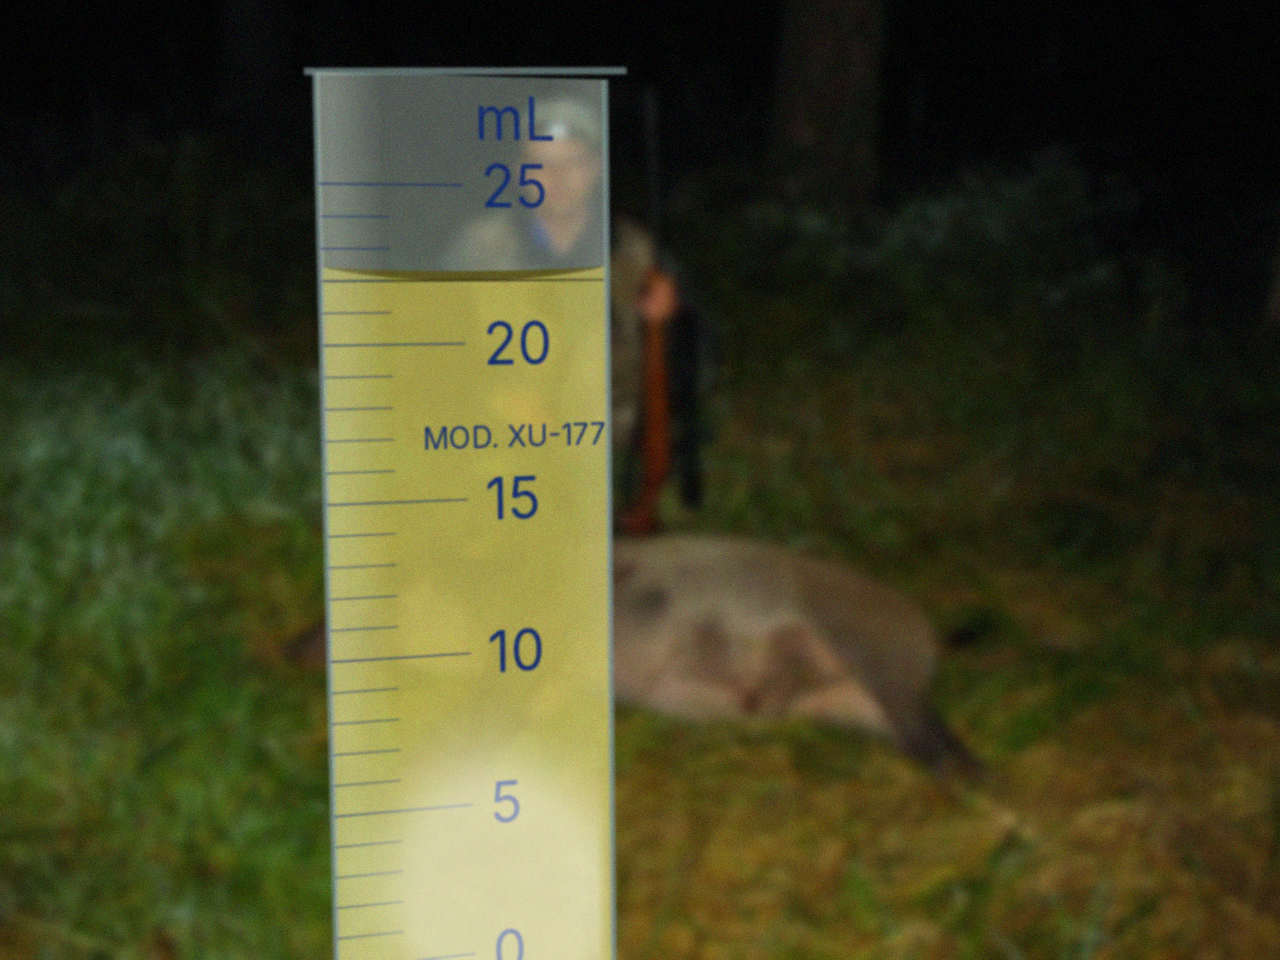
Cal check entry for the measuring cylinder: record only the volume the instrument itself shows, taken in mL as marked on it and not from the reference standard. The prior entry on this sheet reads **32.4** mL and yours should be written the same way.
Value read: **22** mL
